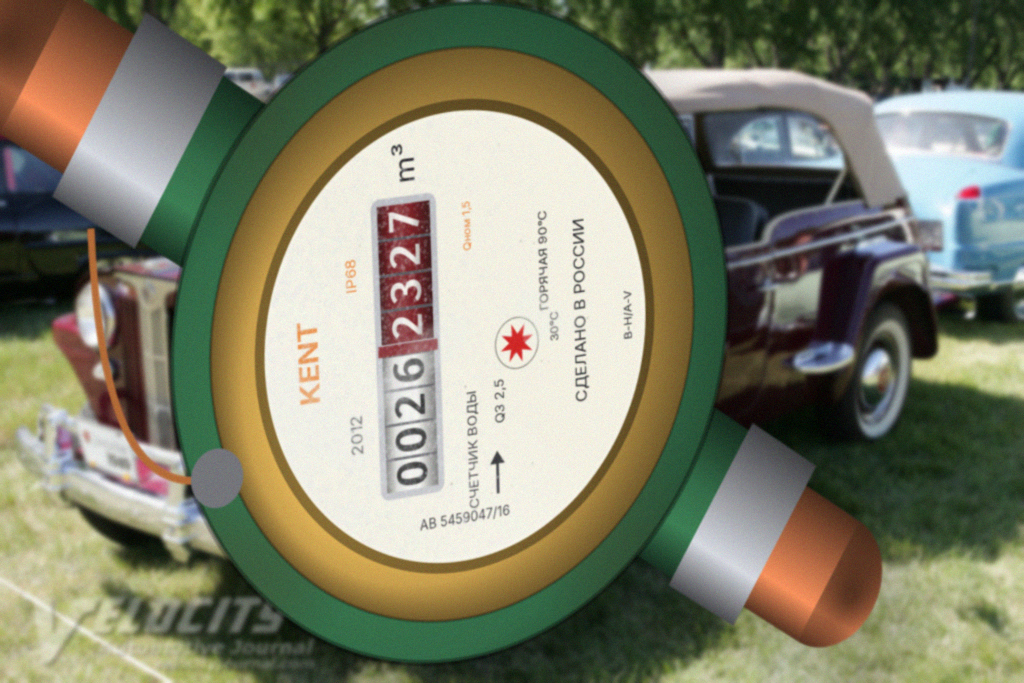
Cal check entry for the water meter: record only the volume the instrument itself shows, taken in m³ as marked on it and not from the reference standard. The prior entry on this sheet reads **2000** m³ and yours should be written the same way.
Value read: **26.2327** m³
